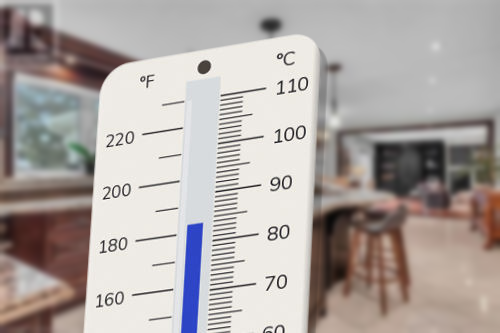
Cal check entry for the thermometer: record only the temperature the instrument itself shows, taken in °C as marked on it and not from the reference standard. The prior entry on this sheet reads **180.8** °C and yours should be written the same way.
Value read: **84** °C
